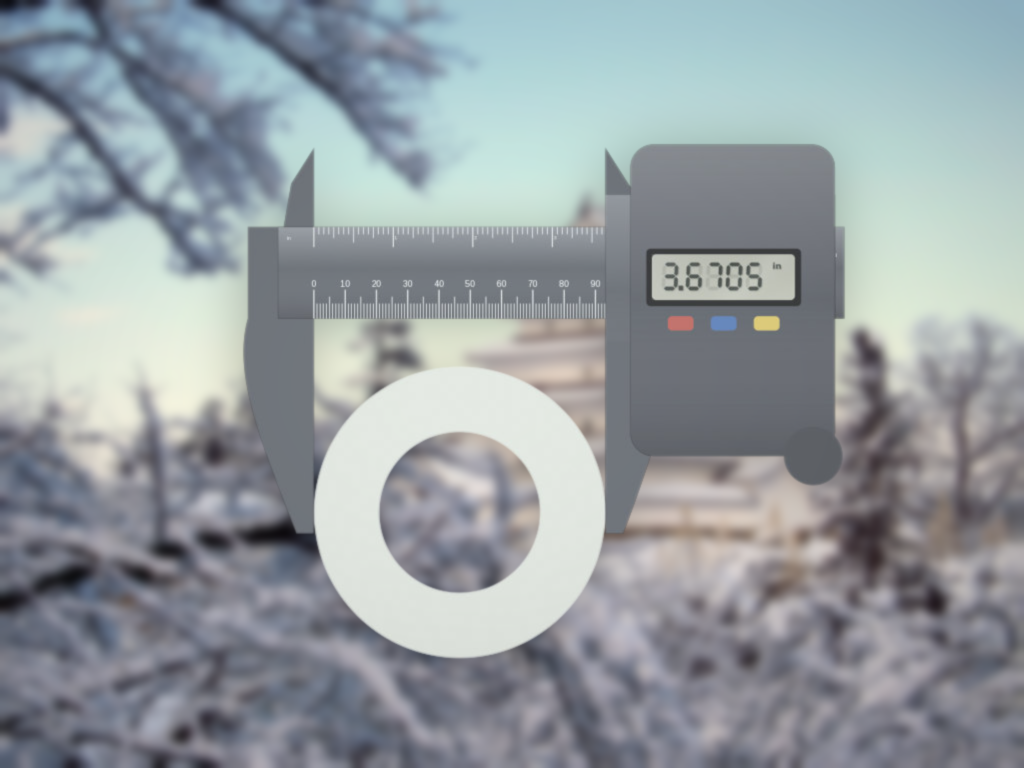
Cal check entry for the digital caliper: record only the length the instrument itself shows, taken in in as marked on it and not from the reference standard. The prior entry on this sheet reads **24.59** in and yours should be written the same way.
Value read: **3.6705** in
